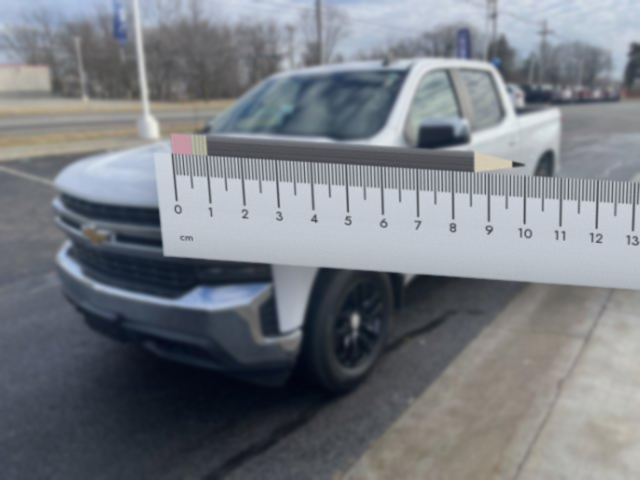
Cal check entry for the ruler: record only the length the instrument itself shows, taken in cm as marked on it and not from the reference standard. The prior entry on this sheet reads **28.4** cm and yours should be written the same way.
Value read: **10** cm
